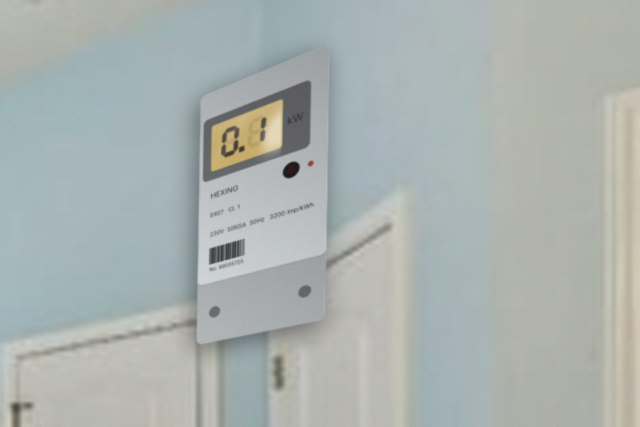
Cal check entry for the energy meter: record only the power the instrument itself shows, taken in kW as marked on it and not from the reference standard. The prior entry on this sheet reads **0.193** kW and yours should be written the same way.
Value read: **0.1** kW
